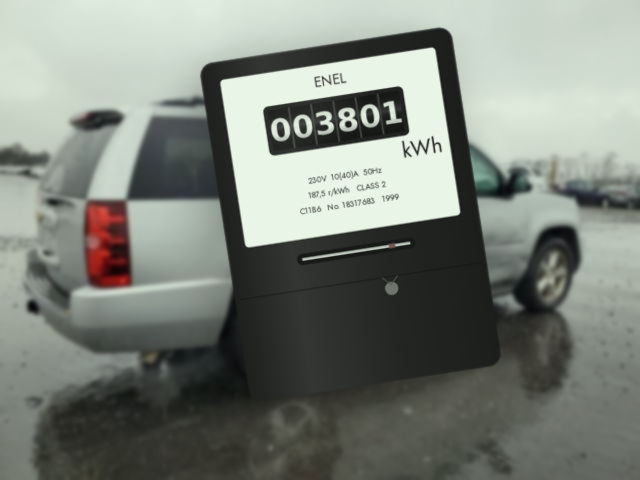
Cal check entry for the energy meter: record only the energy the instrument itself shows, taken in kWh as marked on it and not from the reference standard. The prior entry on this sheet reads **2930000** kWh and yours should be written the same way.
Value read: **3801** kWh
